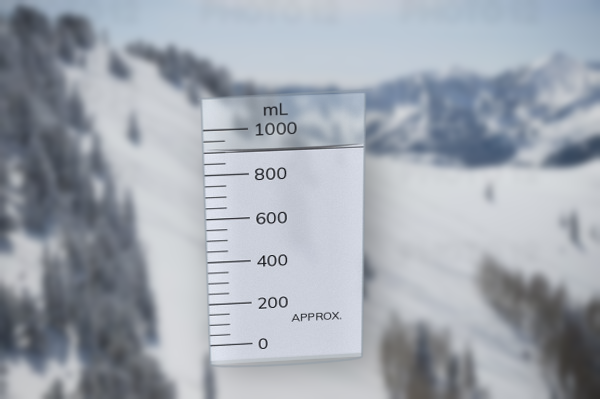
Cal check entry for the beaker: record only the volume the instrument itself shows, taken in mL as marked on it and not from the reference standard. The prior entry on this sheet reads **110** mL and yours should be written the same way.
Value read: **900** mL
